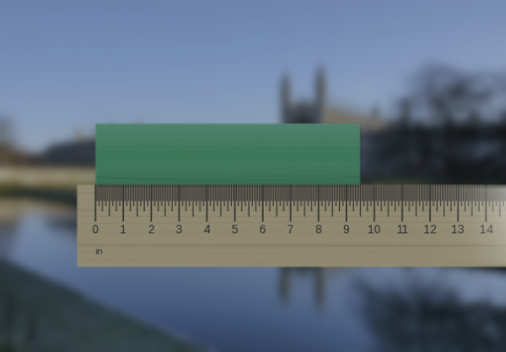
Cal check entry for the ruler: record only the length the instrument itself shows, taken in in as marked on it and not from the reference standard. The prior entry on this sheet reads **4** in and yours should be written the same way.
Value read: **9.5** in
